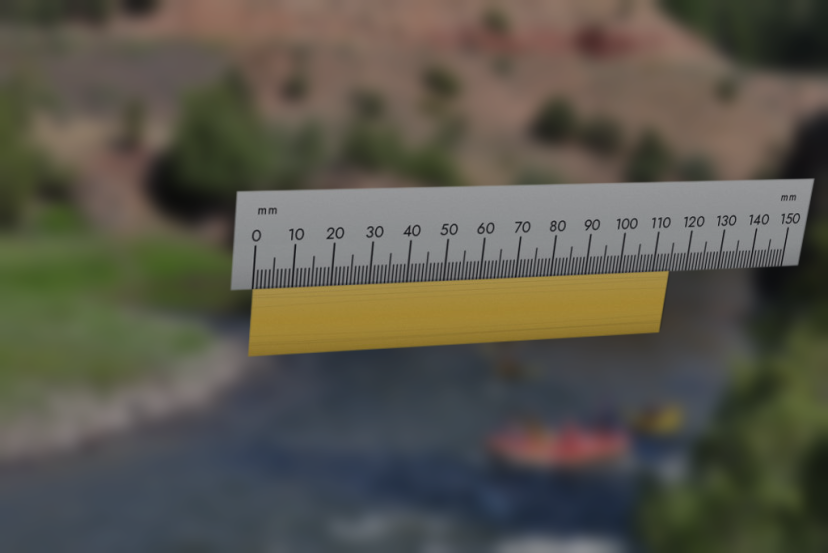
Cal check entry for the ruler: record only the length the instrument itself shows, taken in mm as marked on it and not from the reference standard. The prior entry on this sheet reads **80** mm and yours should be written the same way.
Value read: **115** mm
